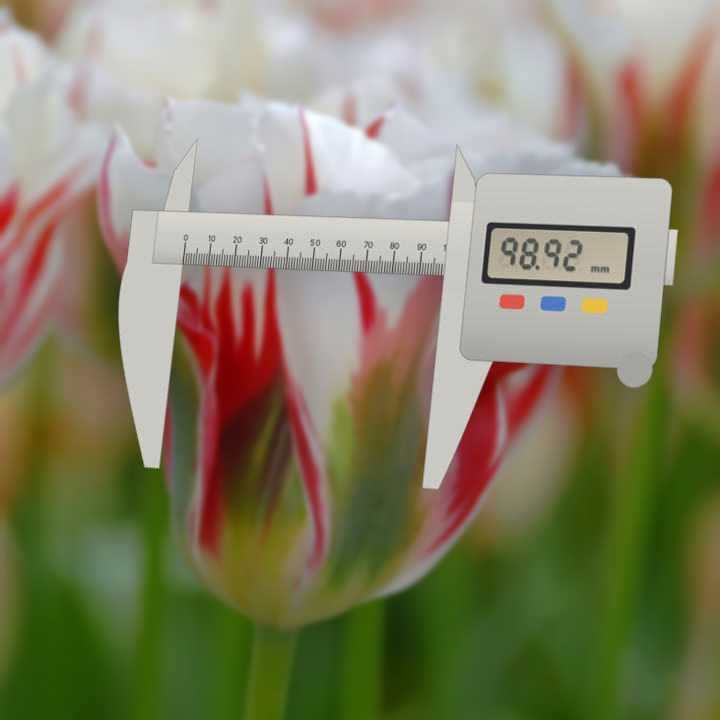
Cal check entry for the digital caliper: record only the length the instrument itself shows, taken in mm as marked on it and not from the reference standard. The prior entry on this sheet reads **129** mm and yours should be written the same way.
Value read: **98.92** mm
